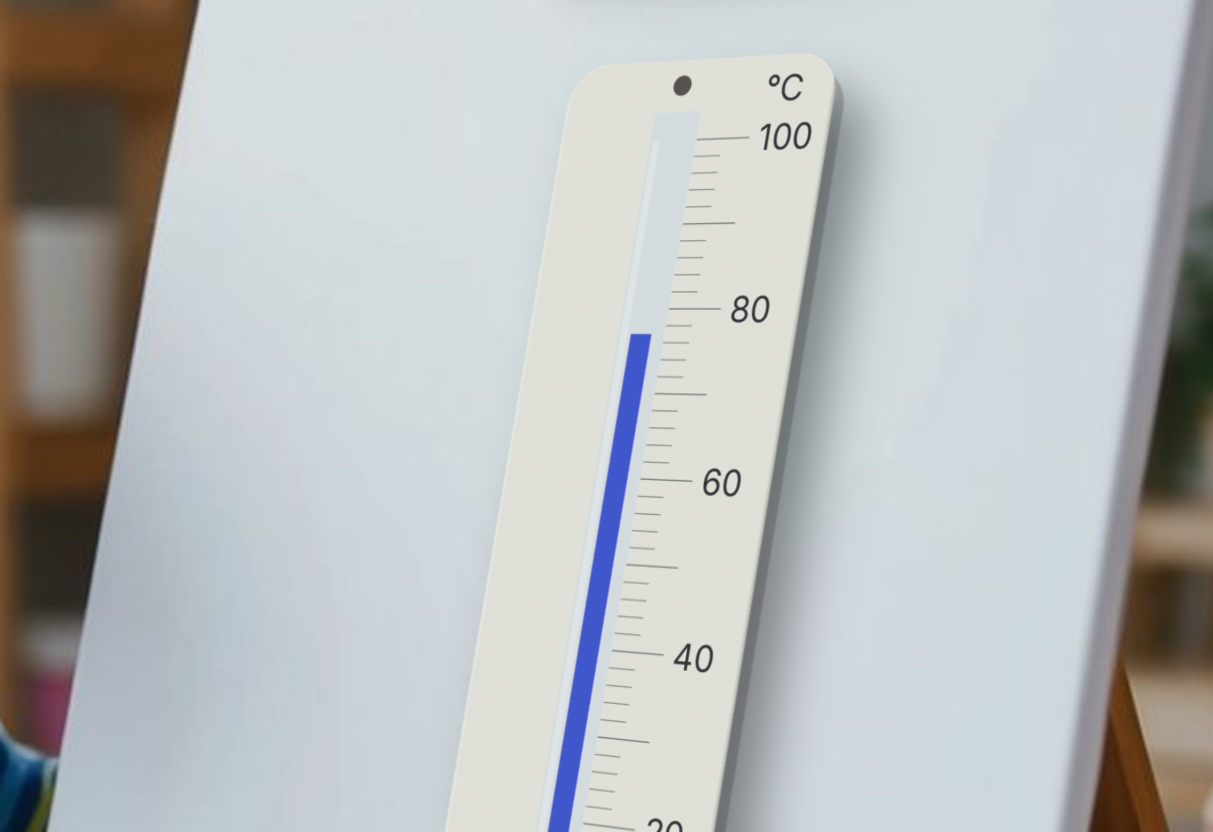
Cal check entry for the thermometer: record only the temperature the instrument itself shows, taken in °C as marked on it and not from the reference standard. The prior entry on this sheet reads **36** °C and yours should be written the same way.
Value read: **77** °C
